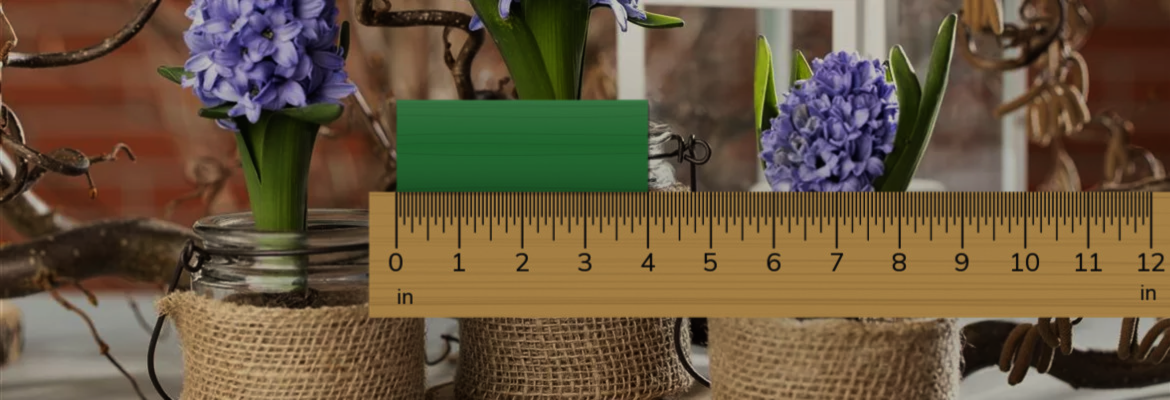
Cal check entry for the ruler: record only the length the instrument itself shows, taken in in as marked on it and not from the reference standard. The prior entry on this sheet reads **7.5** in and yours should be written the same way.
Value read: **4** in
